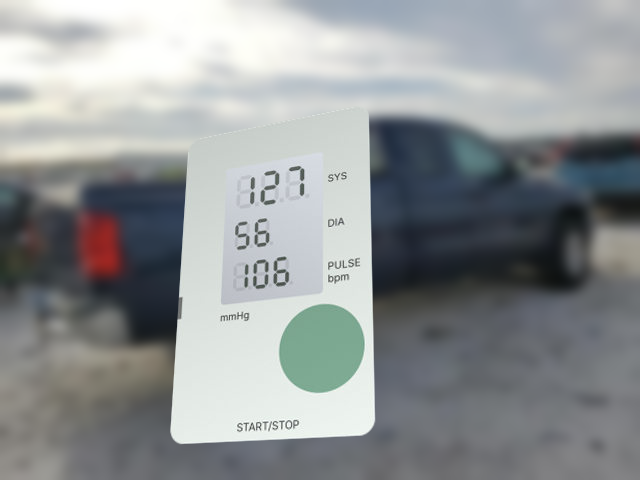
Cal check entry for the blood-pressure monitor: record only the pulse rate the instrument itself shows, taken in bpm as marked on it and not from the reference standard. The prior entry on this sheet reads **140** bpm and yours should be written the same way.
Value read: **106** bpm
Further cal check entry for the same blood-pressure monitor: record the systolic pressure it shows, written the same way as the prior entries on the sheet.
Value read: **127** mmHg
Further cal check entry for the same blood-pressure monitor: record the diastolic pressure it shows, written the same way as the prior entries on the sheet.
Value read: **56** mmHg
